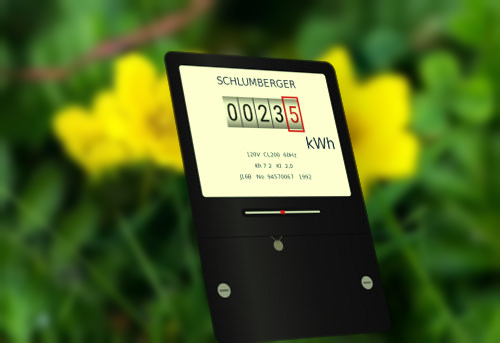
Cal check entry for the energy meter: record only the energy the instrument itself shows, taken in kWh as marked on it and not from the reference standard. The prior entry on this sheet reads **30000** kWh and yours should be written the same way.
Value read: **23.5** kWh
